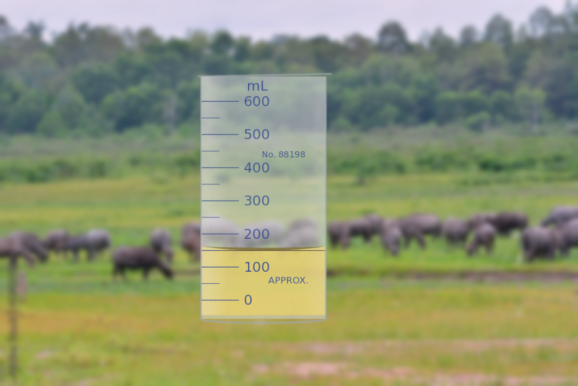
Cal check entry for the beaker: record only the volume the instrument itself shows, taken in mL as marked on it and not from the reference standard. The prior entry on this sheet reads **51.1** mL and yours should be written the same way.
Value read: **150** mL
